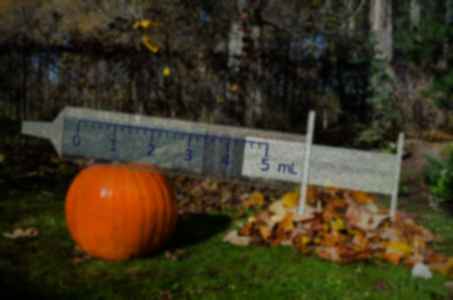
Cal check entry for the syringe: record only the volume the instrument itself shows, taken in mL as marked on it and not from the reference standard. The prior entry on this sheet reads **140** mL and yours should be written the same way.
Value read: **3.4** mL
